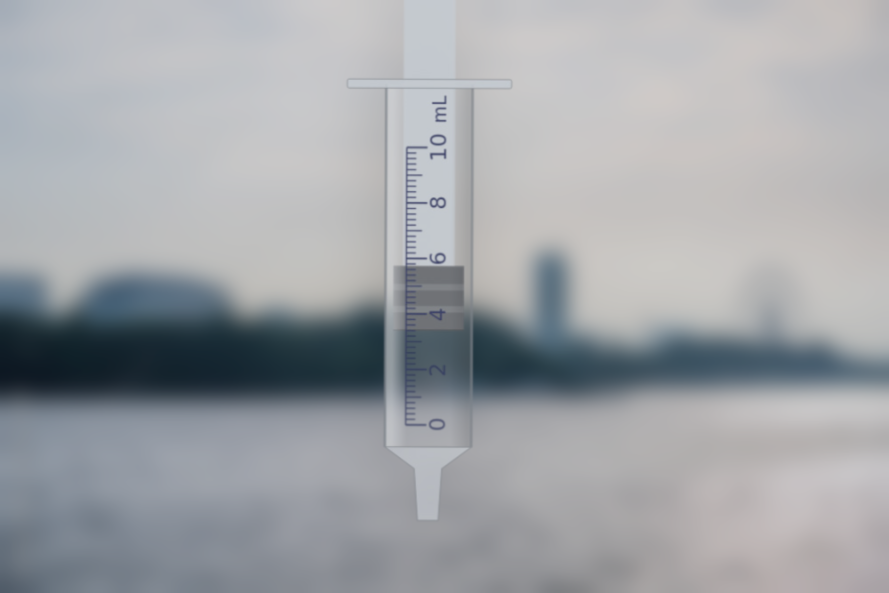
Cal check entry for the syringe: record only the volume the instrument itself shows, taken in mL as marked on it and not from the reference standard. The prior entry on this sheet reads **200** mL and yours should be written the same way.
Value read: **3.4** mL
